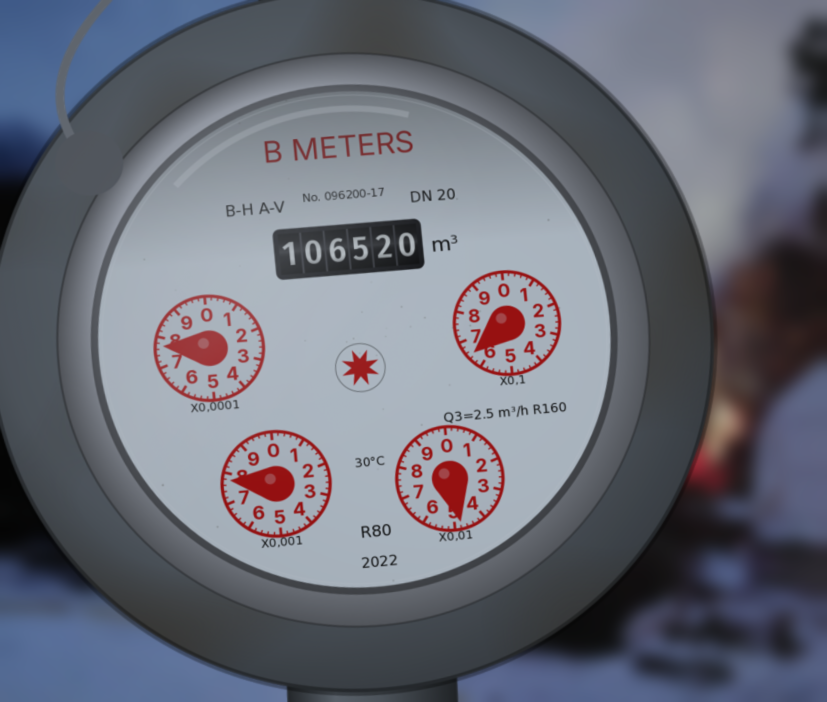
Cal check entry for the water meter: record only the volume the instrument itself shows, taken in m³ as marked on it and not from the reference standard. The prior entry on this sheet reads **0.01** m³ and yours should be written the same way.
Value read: **106520.6477** m³
